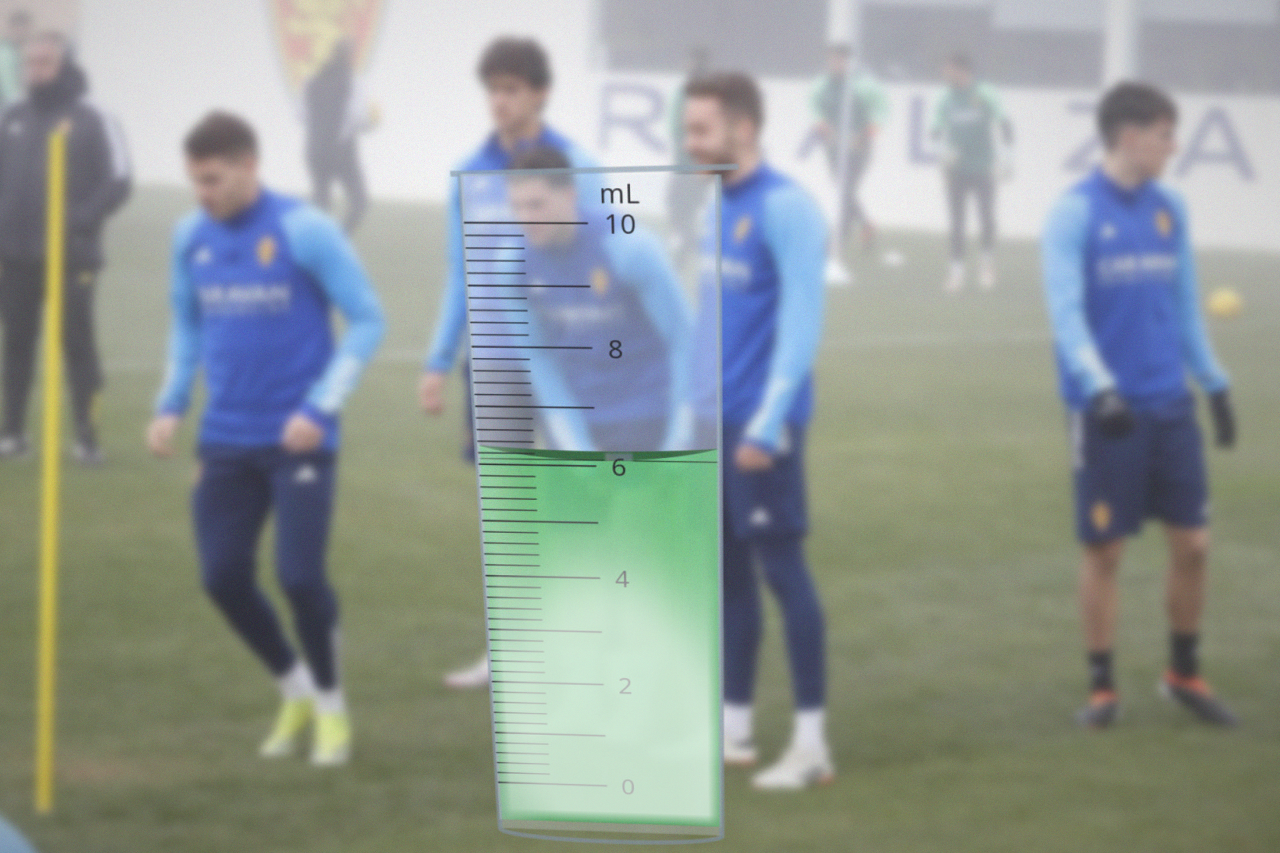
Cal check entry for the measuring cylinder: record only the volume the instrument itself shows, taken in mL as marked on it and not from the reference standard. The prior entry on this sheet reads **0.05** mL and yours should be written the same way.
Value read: **6.1** mL
